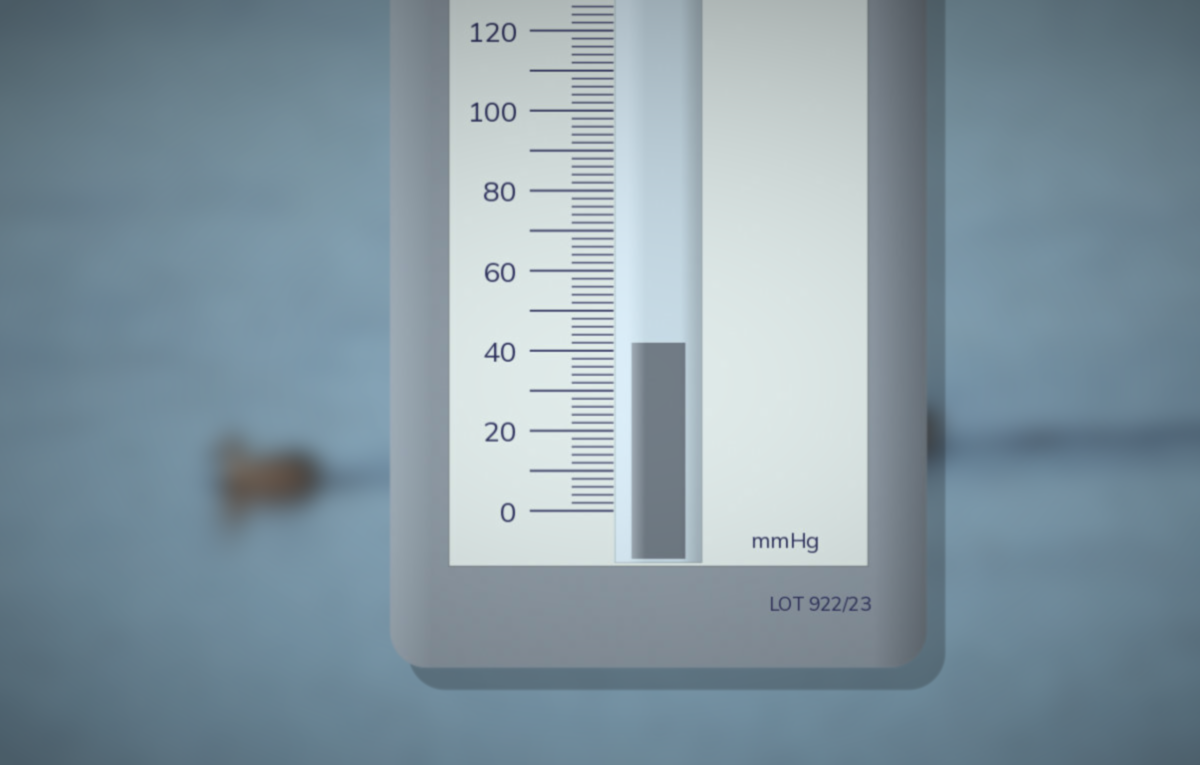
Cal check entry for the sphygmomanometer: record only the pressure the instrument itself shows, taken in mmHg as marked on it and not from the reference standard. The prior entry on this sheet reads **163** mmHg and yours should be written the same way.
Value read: **42** mmHg
